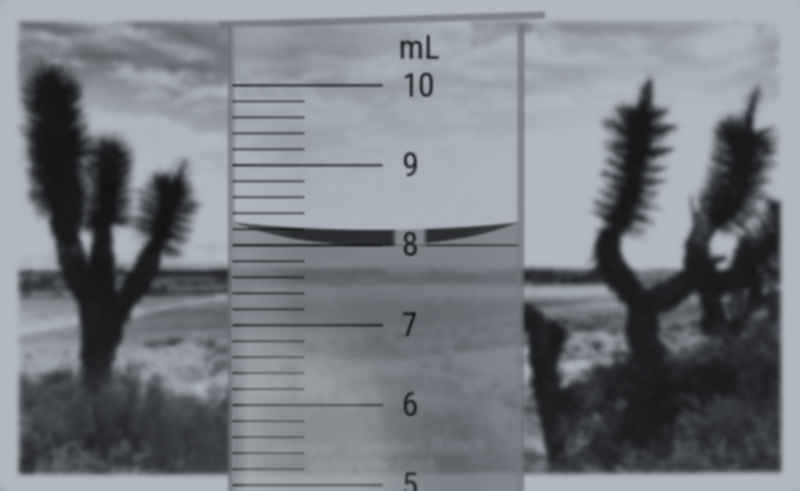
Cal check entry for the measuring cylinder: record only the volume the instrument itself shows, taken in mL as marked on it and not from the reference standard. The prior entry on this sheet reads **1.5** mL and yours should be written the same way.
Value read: **8** mL
